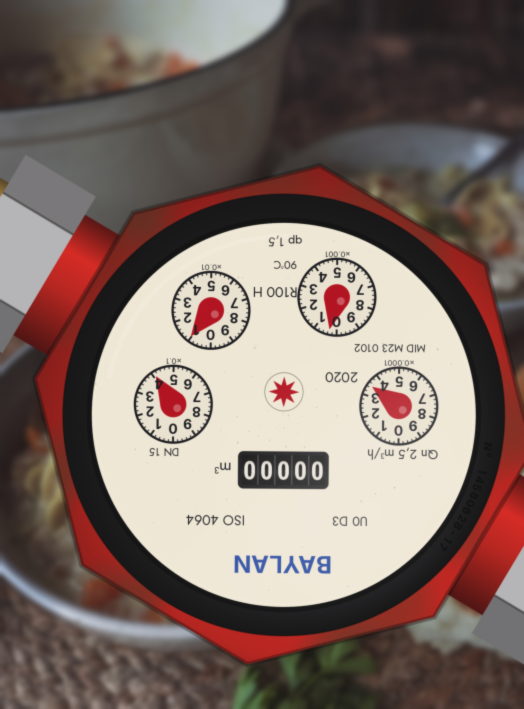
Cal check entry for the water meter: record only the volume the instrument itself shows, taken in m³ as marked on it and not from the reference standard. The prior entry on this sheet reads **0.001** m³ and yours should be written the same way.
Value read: **0.4103** m³
